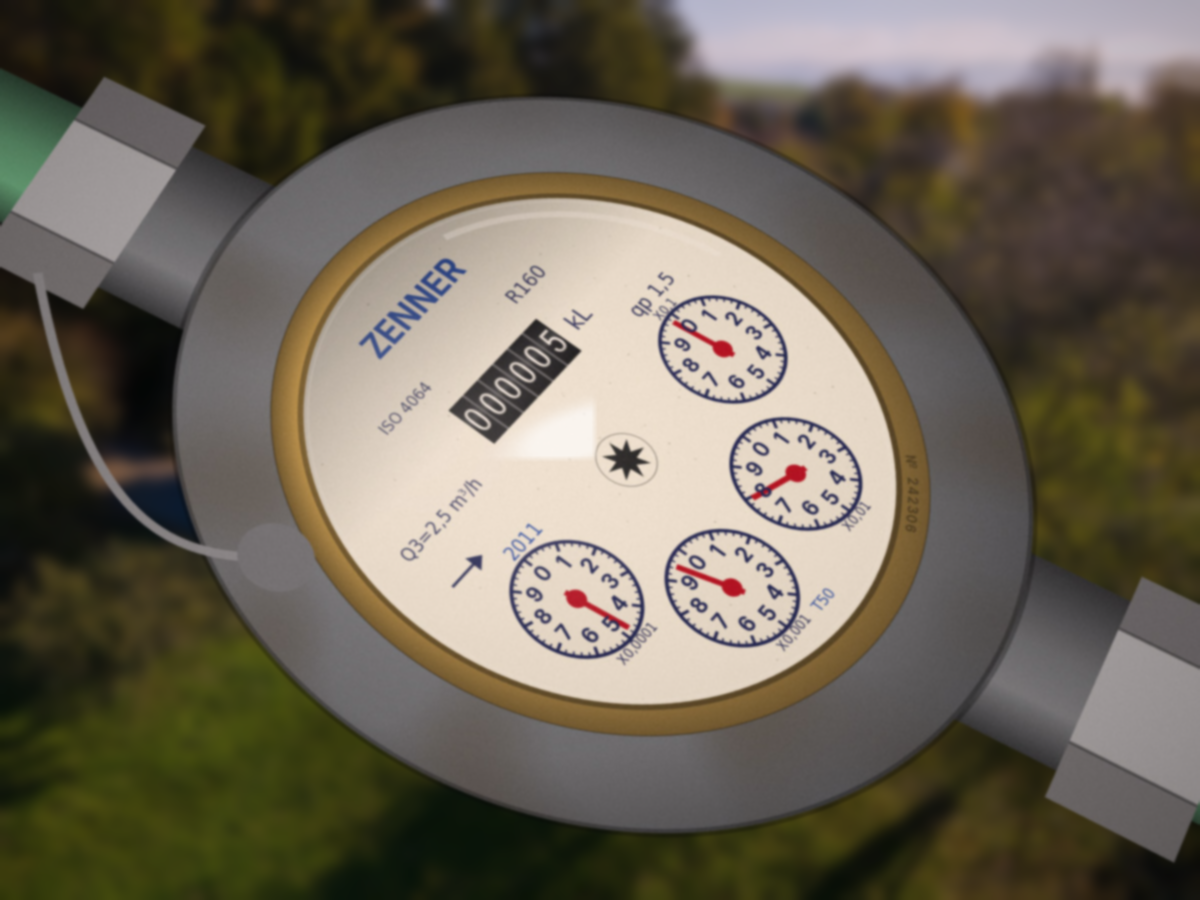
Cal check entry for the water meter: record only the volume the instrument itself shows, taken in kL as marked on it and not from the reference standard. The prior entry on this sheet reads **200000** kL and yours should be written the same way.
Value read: **4.9794** kL
